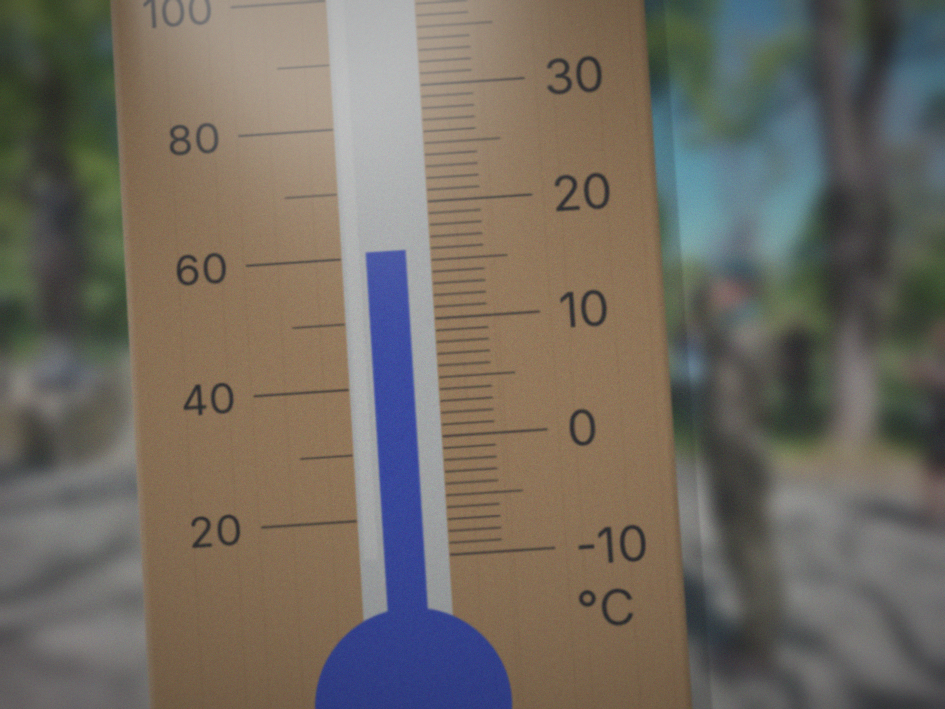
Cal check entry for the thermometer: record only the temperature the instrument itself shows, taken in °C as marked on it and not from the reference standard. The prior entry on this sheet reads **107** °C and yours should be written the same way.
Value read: **16** °C
